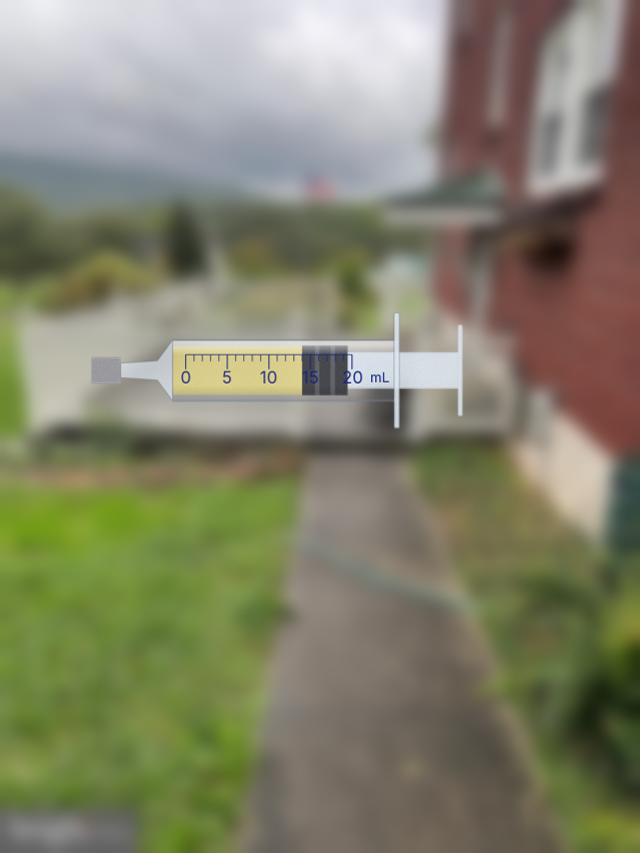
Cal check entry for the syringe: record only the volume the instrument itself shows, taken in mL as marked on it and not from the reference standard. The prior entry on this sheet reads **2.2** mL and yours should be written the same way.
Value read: **14** mL
